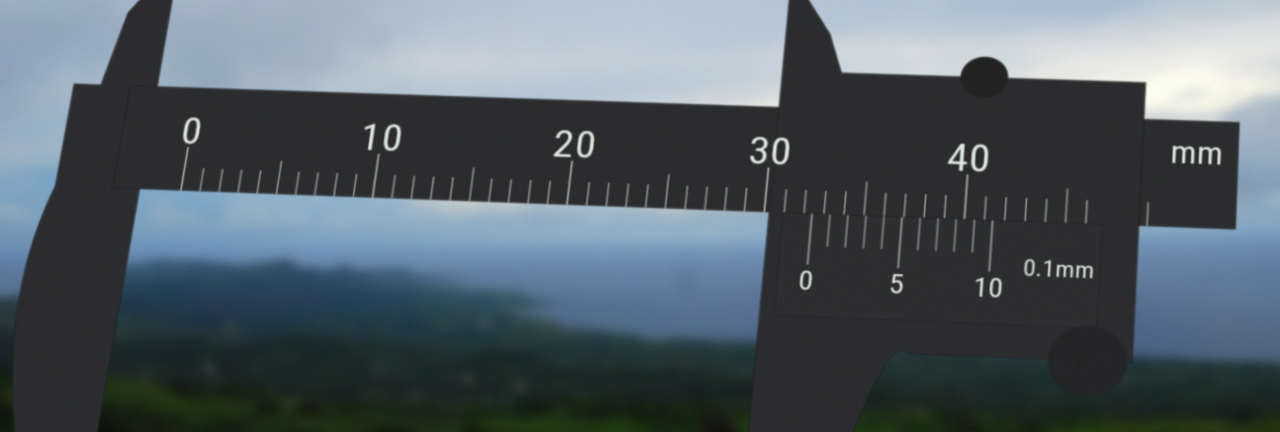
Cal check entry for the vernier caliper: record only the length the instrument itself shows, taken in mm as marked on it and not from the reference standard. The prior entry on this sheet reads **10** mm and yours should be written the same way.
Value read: **32.4** mm
